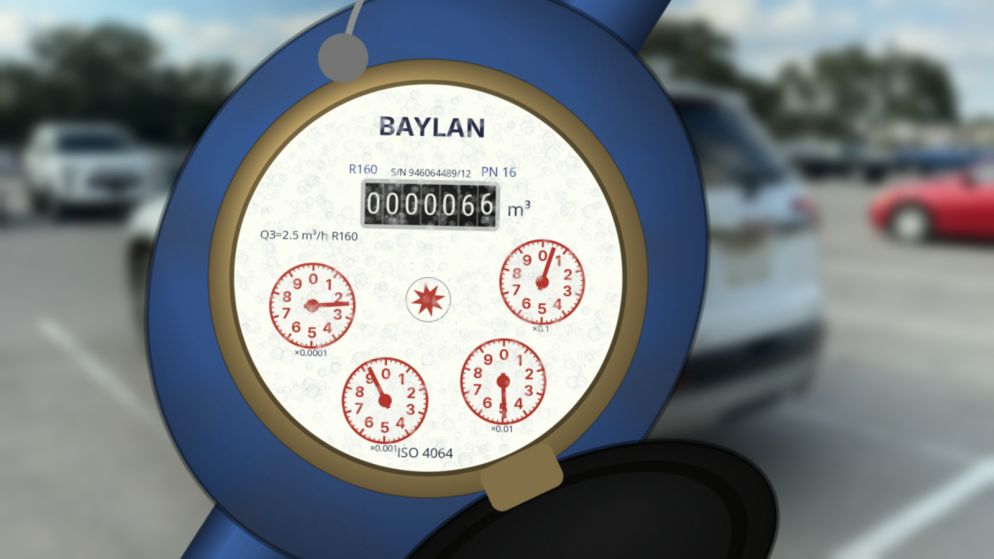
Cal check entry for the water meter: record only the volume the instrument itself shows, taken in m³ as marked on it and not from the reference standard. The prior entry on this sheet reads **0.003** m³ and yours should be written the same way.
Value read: **66.0492** m³
